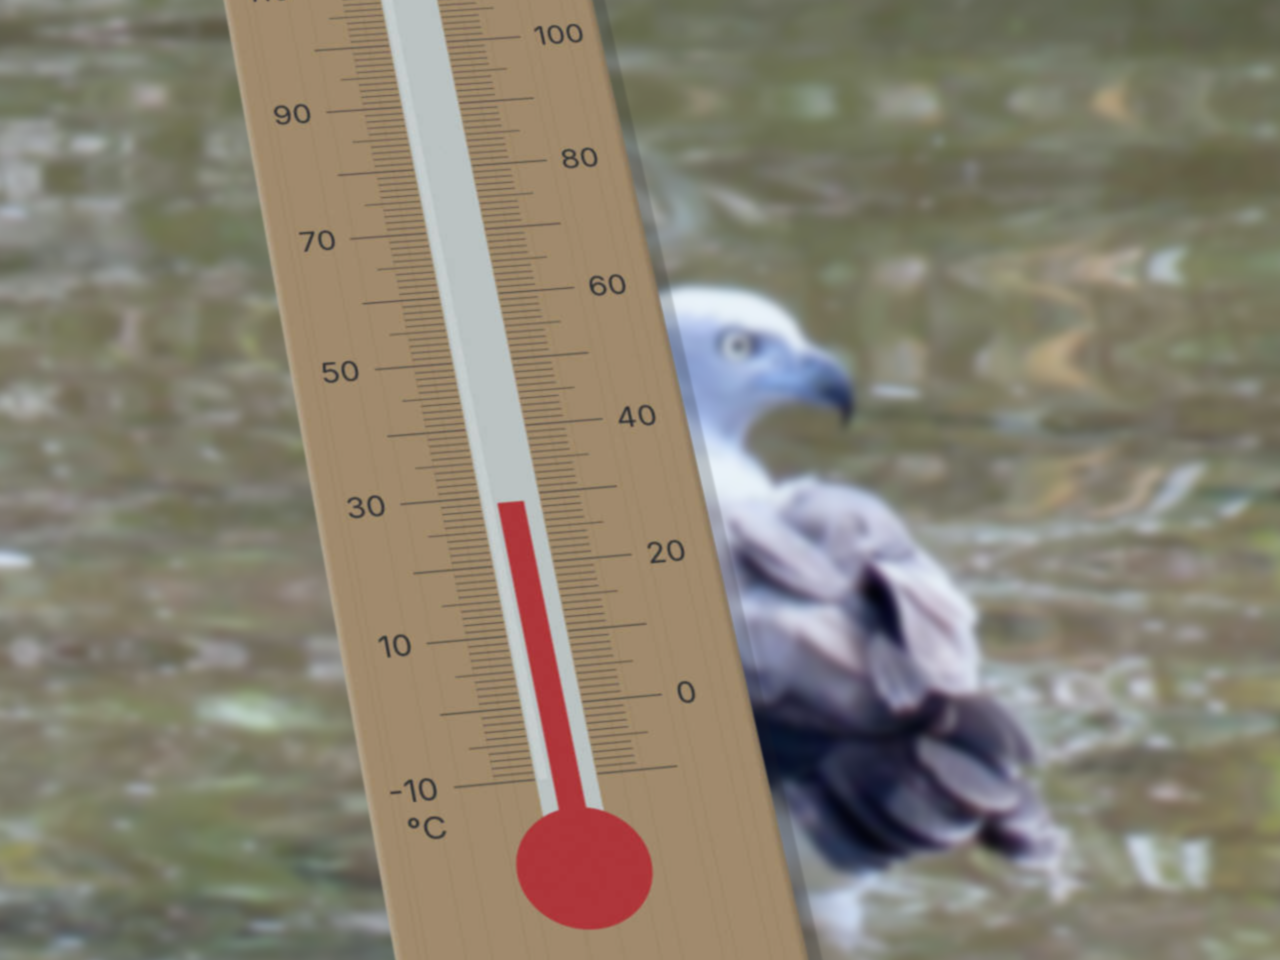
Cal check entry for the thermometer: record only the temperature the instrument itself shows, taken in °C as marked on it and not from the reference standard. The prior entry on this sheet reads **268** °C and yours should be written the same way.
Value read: **29** °C
